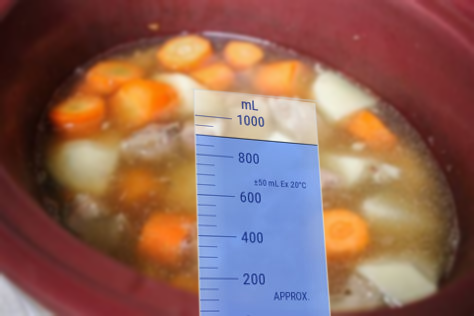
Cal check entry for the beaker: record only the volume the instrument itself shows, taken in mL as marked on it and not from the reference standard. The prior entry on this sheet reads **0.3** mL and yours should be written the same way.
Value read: **900** mL
